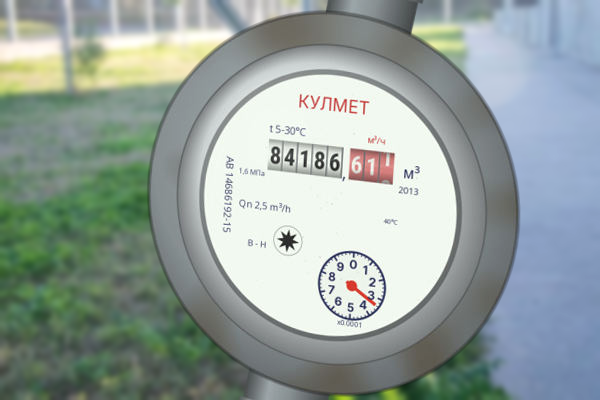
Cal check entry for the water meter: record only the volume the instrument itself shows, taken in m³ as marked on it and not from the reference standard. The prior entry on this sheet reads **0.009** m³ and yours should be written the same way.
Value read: **84186.6113** m³
